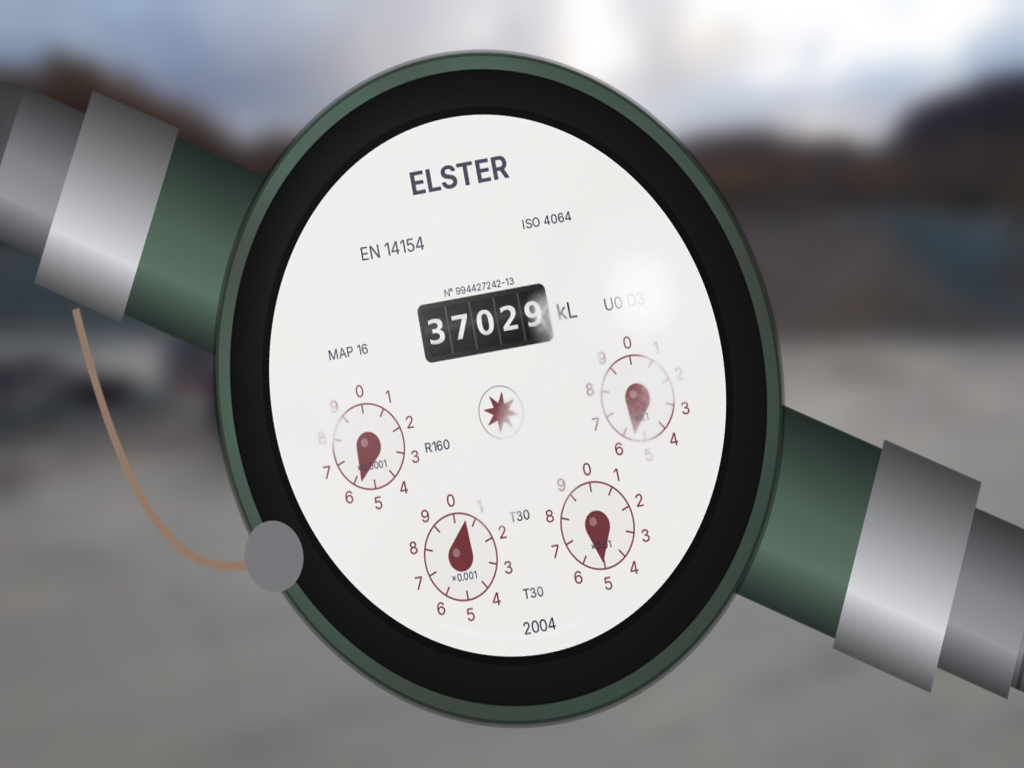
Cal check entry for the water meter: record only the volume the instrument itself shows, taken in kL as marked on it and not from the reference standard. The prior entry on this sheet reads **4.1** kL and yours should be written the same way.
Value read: **37029.5505** kL
